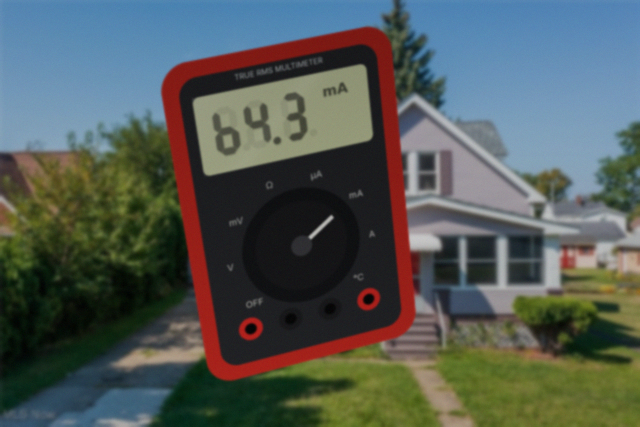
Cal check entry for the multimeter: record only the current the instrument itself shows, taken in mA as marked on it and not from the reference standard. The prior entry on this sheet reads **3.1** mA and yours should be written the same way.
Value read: **64.3** mA
